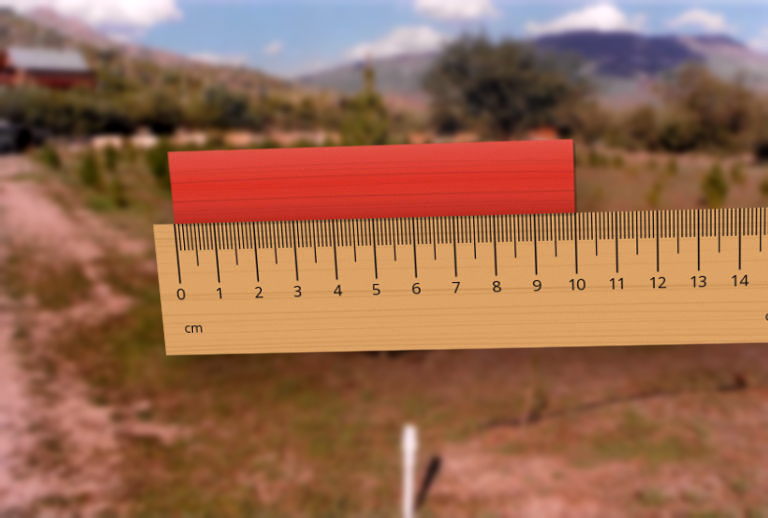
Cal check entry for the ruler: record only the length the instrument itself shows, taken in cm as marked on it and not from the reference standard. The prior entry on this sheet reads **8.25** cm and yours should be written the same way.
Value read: **10** cm
